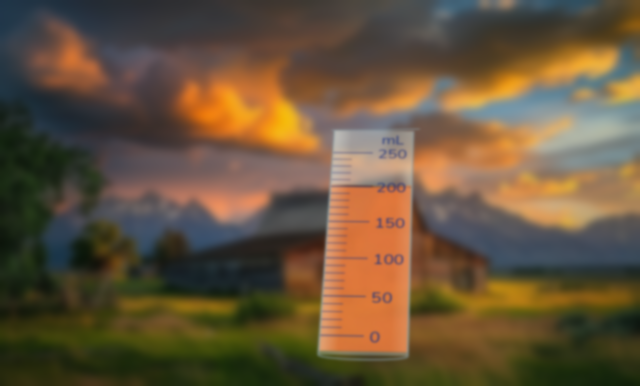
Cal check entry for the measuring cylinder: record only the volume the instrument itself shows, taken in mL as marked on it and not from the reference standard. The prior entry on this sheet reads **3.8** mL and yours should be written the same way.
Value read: **200** mL
